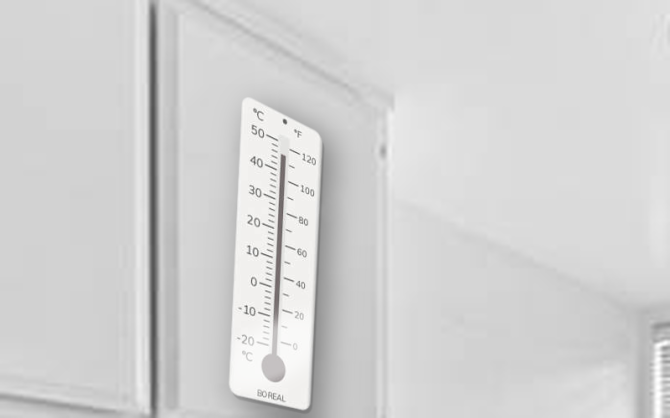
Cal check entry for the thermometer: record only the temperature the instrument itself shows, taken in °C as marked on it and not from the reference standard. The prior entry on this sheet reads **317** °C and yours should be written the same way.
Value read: **46** °C
